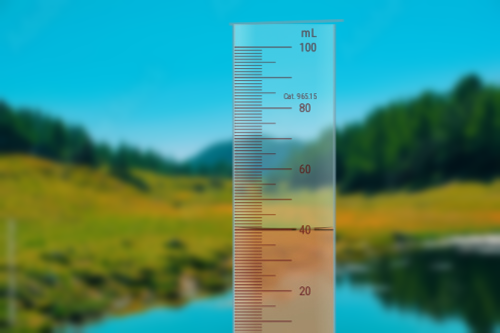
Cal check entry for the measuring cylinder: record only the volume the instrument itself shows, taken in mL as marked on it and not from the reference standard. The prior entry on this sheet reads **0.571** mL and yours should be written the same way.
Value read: **40** mL
